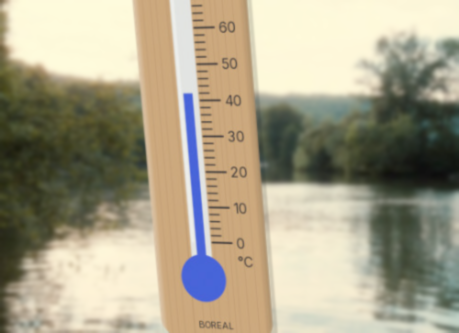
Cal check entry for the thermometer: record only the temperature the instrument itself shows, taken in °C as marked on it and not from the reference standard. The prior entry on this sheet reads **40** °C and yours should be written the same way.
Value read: **42** °C
